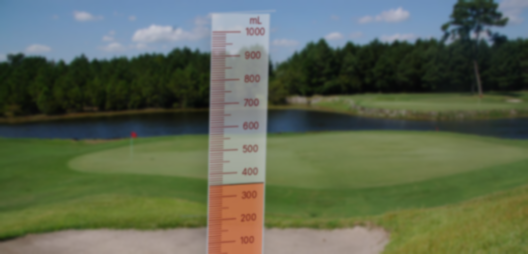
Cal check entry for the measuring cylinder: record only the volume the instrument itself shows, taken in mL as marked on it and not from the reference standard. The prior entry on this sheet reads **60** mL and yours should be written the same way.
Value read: **350** mL
